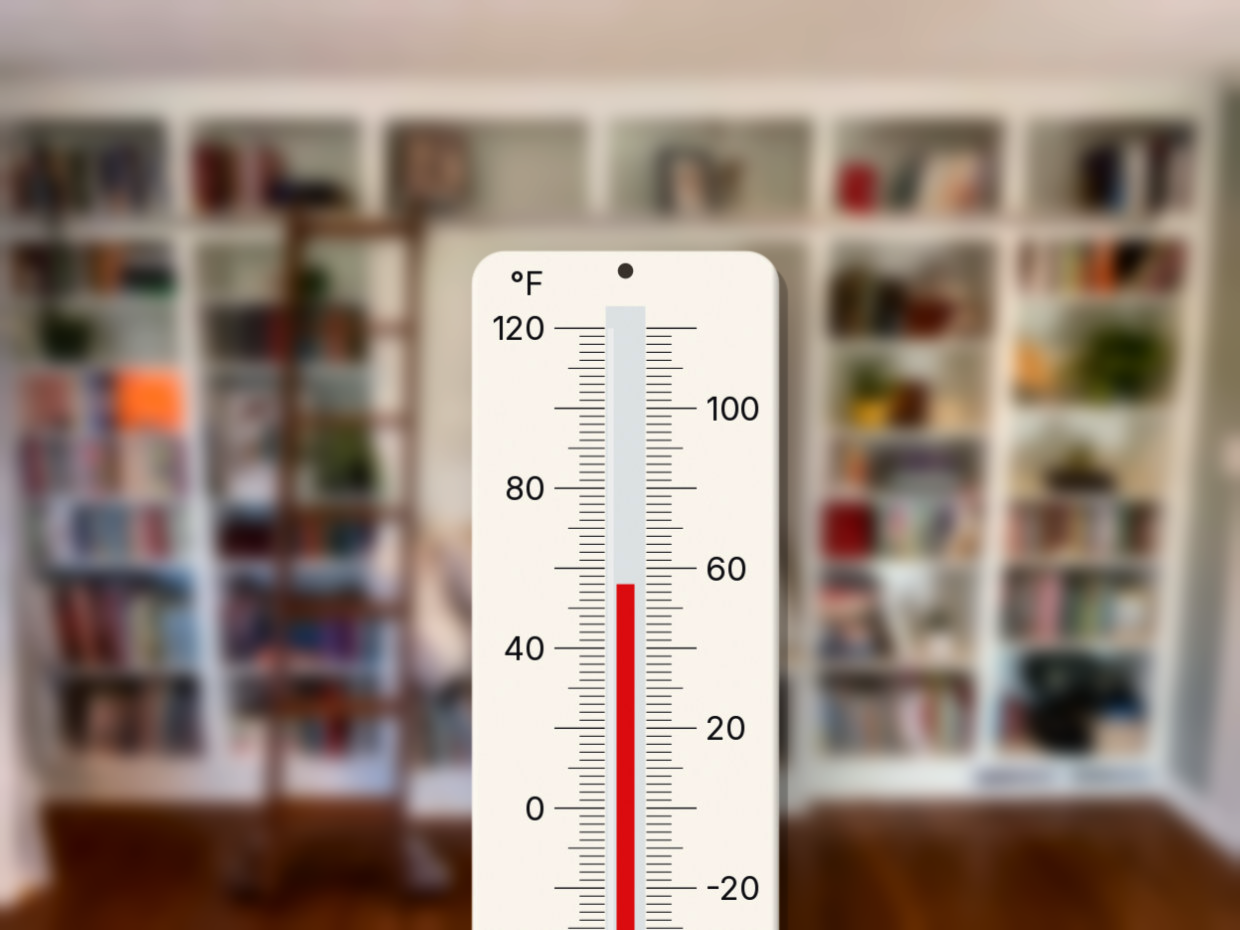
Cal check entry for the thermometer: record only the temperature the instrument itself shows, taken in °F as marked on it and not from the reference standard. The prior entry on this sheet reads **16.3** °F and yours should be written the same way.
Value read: **56** °F
